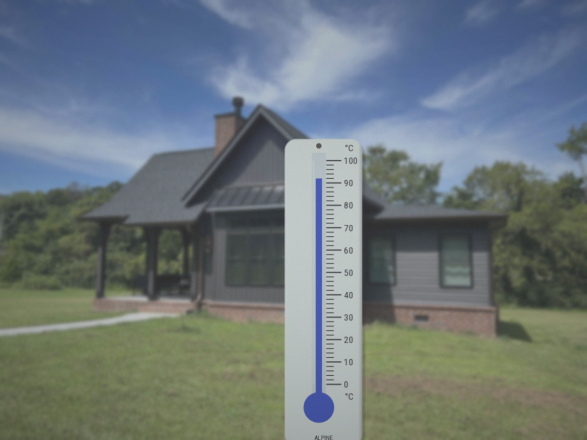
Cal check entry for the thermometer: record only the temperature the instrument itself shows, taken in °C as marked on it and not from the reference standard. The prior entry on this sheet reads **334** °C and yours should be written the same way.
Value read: **92** °C
